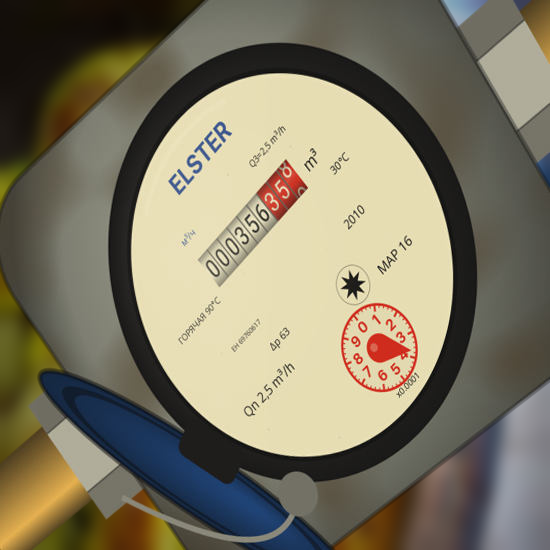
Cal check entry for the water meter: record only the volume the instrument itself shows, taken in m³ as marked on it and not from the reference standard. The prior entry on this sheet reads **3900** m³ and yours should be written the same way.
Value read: **356.3583** m³
